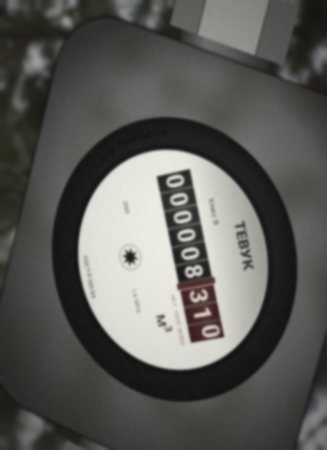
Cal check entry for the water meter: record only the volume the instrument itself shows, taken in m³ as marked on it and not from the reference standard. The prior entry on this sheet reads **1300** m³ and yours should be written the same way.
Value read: **8.310** m³
